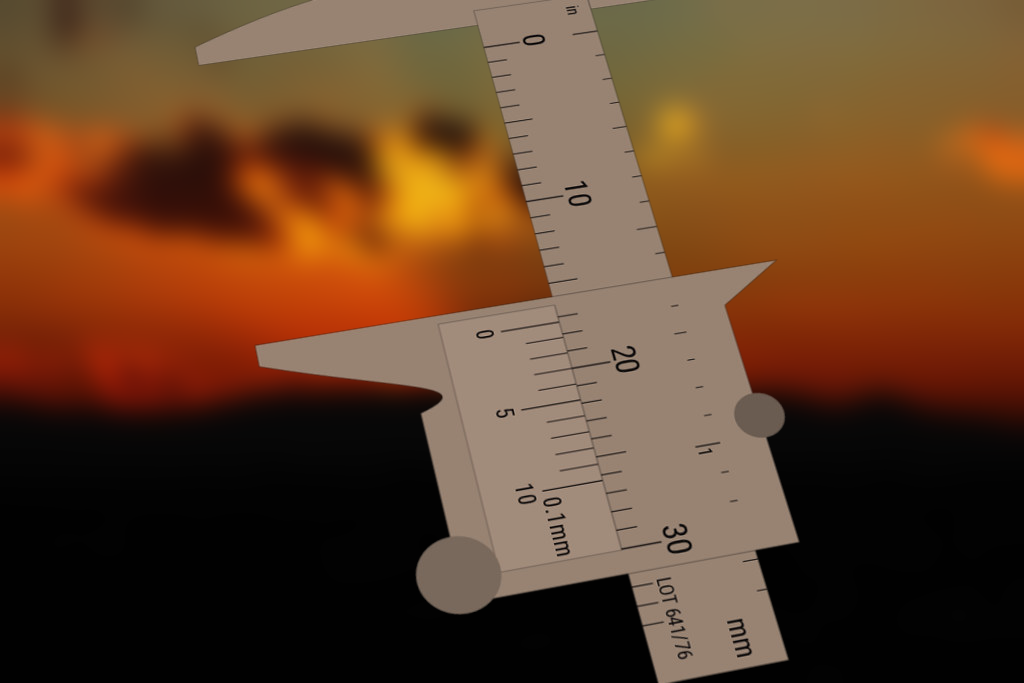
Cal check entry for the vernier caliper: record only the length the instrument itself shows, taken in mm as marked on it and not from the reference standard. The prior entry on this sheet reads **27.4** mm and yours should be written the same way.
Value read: **17.3** mm
